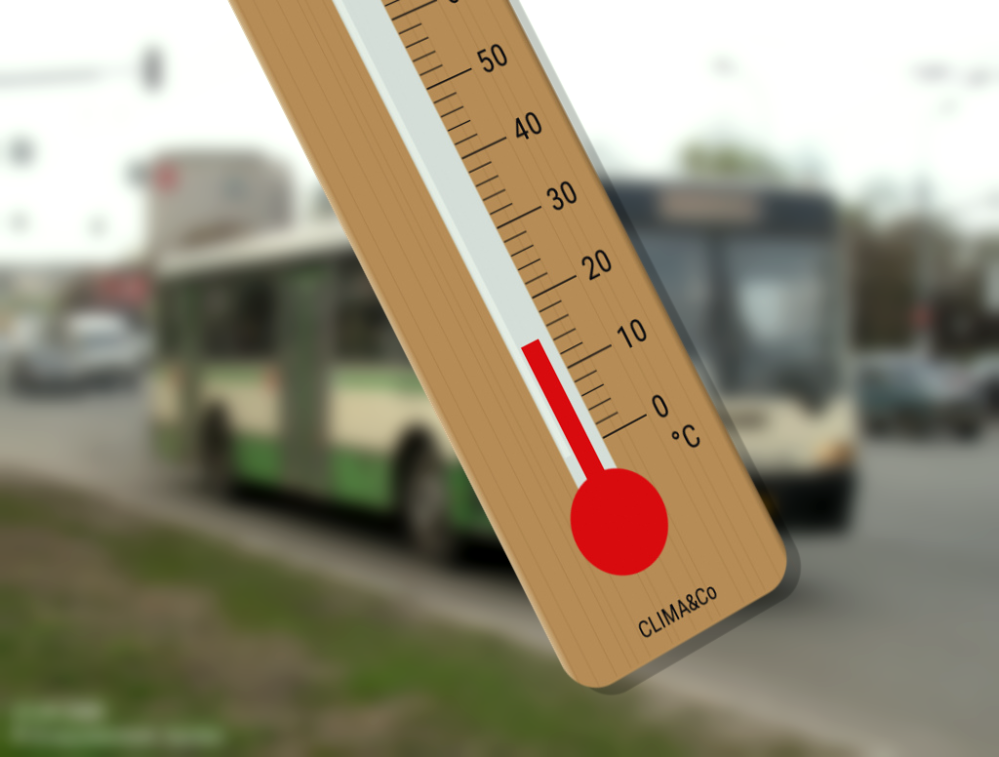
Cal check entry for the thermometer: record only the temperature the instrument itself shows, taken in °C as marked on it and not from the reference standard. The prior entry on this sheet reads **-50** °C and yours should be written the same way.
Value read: **15** °C
